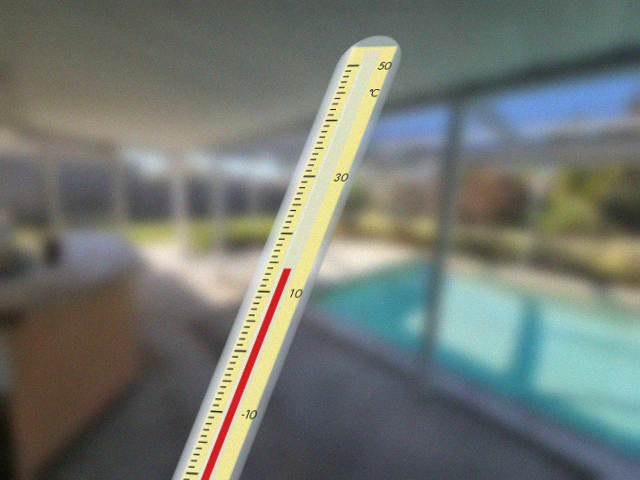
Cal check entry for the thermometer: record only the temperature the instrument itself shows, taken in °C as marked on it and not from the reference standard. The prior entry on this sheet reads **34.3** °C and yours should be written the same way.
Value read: **14** °C
